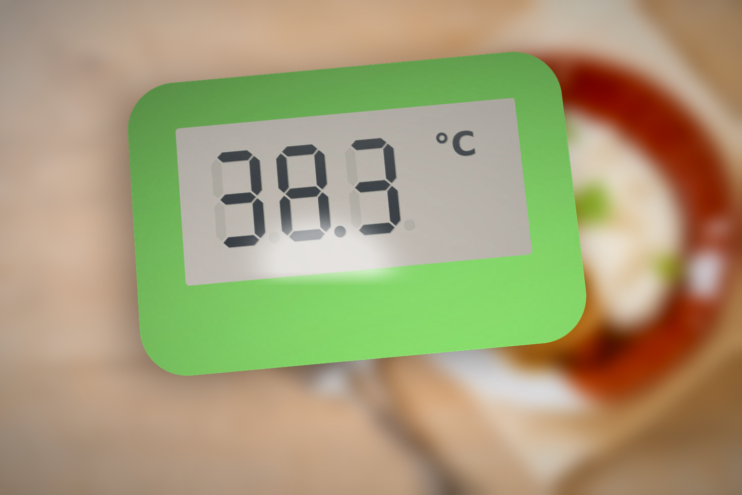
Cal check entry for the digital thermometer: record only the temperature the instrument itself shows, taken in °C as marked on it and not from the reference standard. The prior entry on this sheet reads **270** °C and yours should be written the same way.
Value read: **38.3** °C
